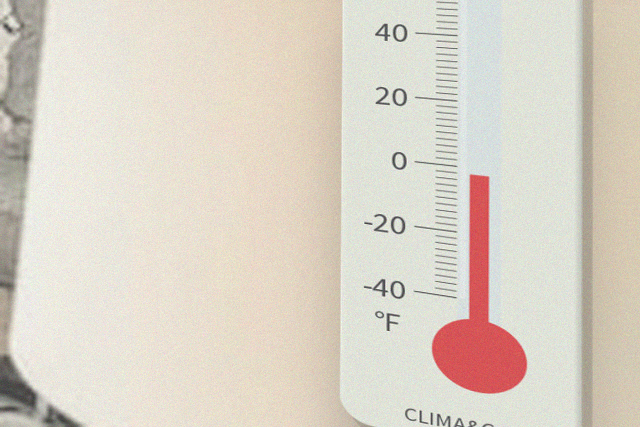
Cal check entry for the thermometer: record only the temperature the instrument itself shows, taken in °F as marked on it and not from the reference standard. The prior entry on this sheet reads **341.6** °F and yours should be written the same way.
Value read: **-2** °F
